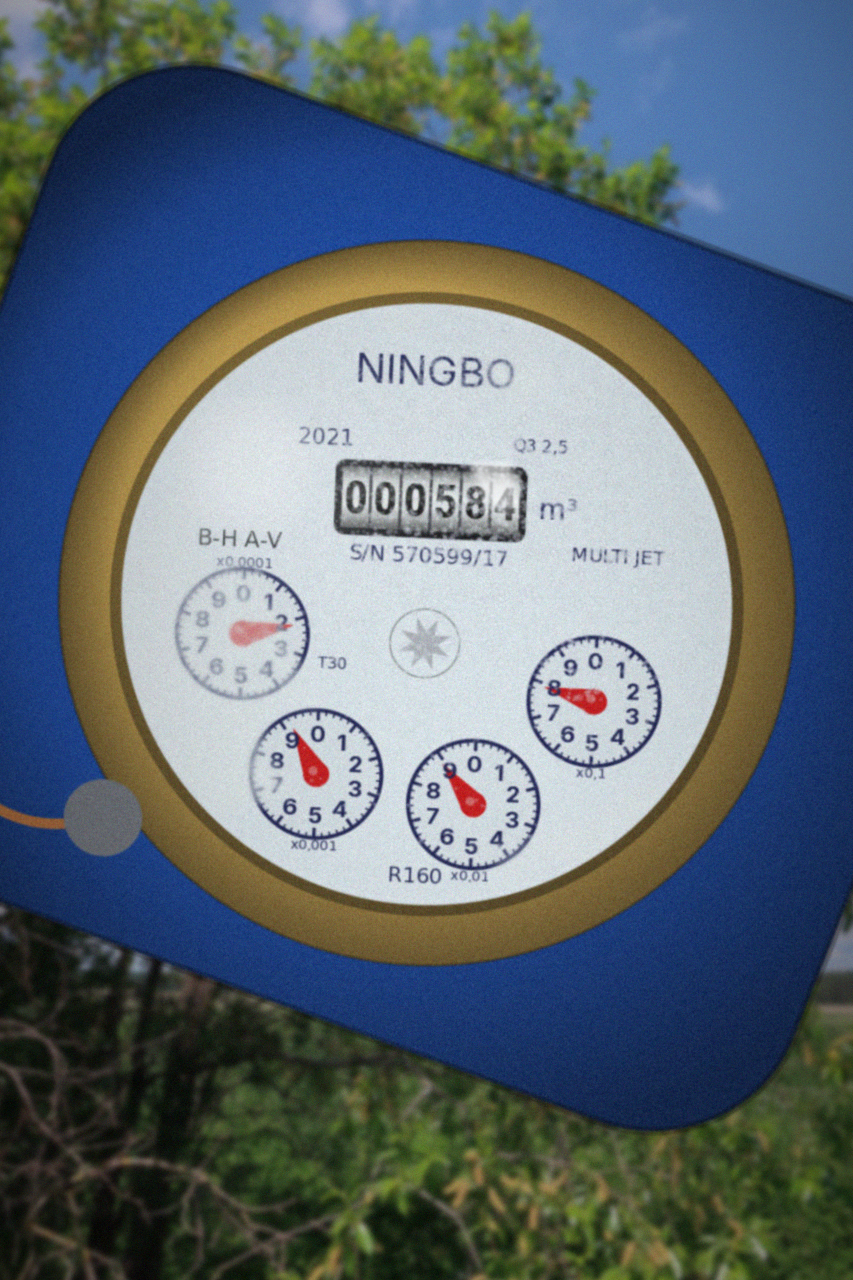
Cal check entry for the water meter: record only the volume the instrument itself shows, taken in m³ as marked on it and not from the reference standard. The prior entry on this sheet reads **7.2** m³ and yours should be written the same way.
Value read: **584.7892** m³
